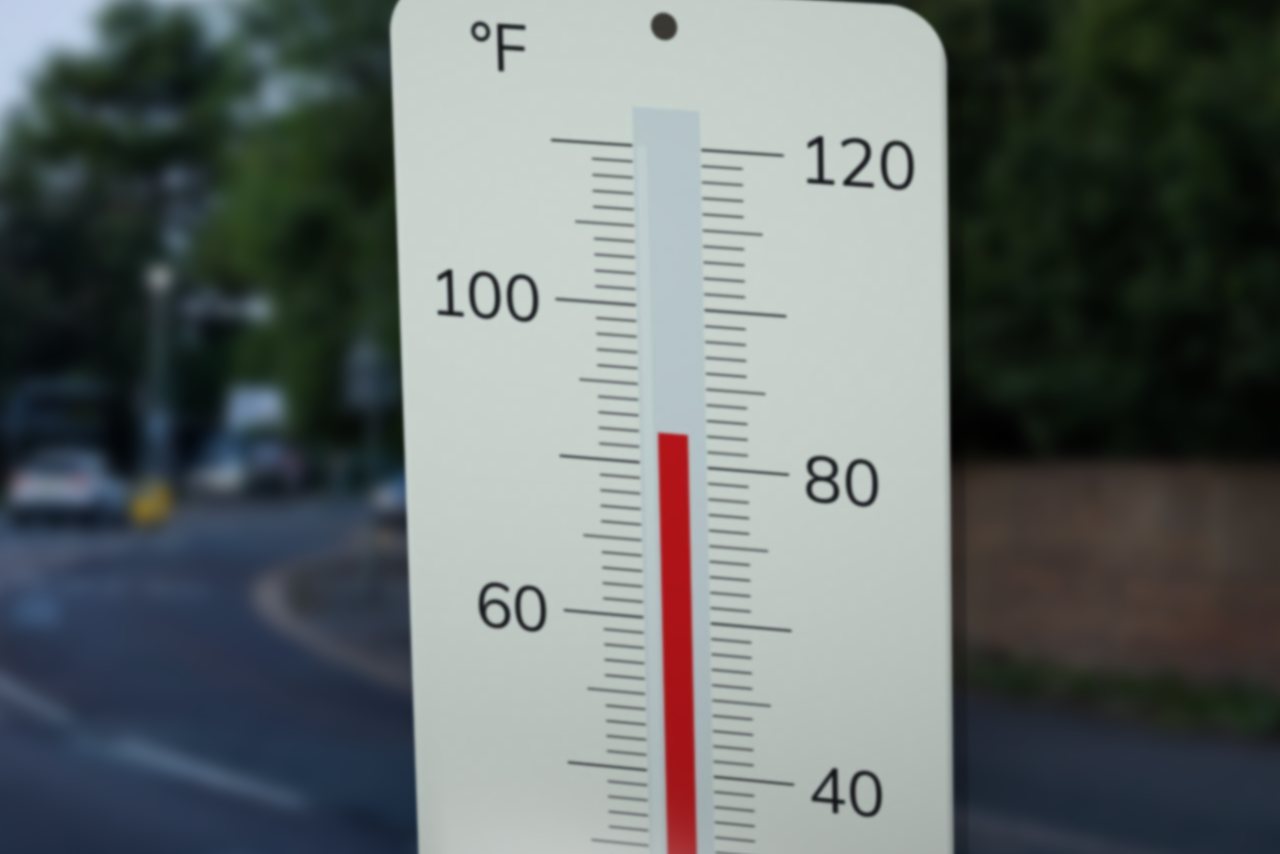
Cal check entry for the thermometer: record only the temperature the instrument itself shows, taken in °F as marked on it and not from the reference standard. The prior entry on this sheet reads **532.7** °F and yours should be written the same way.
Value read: **84** °F
